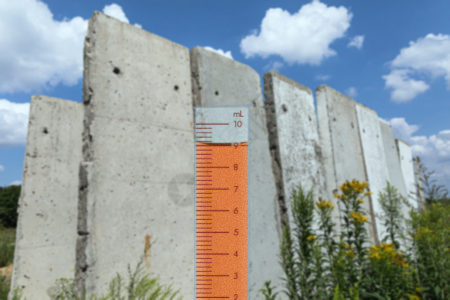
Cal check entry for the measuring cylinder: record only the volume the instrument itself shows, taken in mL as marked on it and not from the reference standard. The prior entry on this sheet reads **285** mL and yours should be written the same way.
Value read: **9** mL
